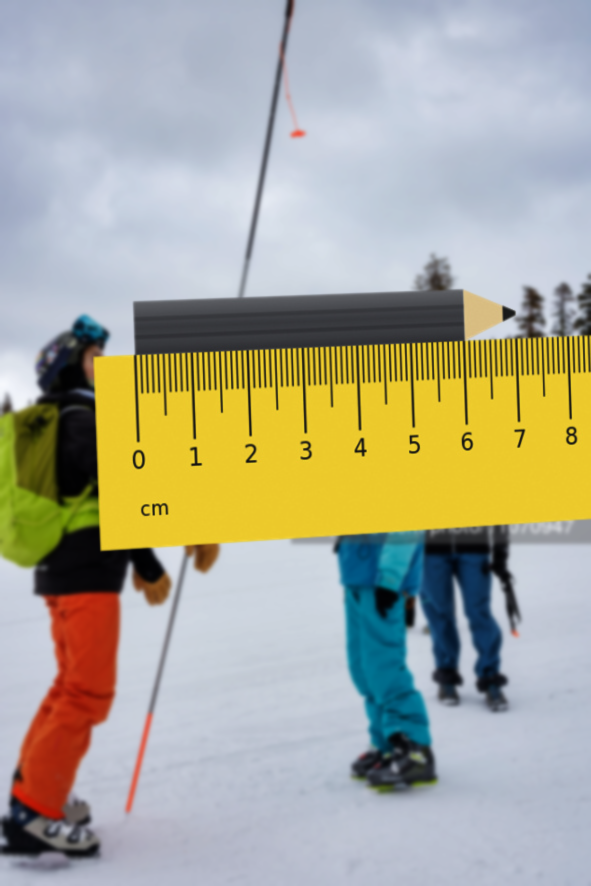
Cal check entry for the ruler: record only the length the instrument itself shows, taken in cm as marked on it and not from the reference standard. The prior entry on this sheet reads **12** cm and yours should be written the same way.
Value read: **7** cm
